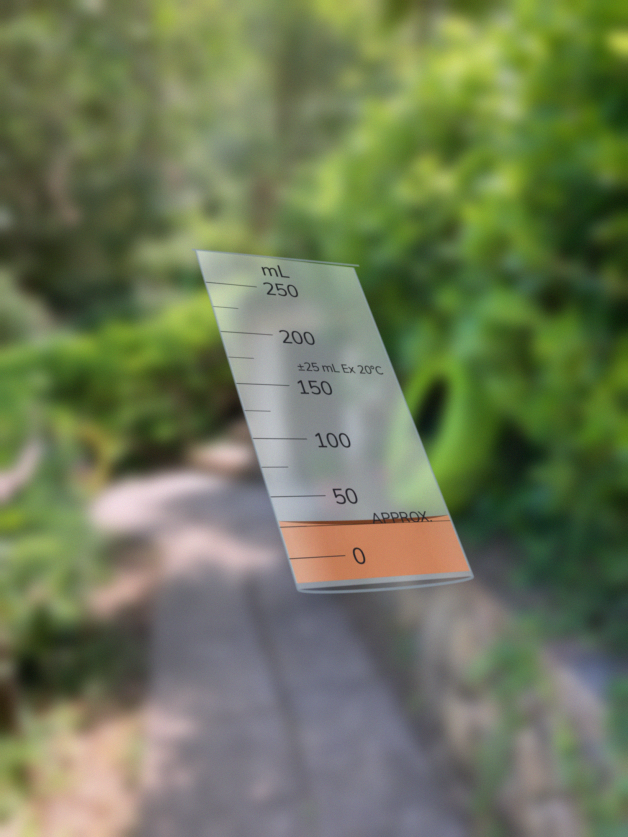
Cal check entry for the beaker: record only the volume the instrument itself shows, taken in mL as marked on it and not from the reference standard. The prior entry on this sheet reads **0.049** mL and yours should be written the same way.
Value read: **25** mL
